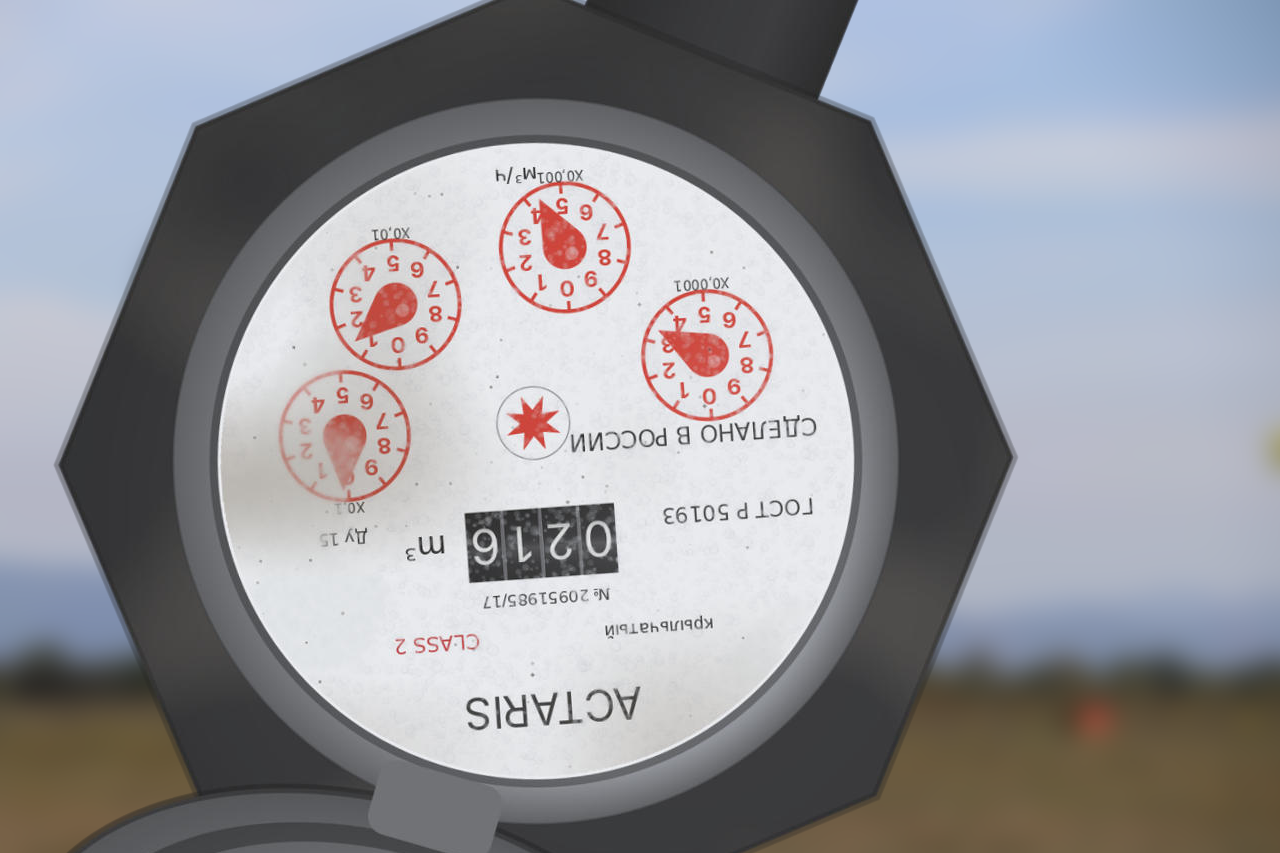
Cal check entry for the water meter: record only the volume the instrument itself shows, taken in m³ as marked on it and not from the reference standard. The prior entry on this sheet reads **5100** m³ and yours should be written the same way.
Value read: **216.0143** m³
